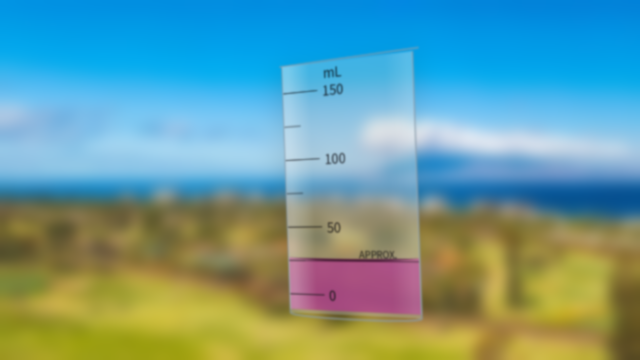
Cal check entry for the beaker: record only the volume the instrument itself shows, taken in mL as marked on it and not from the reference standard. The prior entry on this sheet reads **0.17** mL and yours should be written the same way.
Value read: **25** mL
